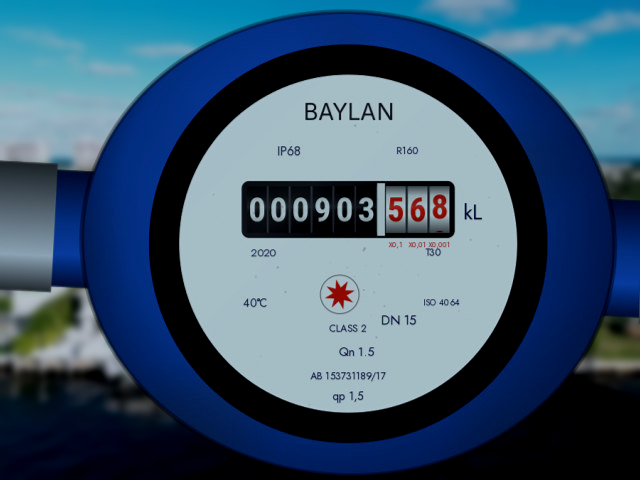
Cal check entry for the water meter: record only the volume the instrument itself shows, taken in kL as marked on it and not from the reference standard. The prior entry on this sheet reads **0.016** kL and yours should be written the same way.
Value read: **903.568** kL
